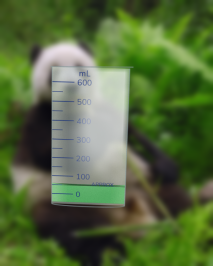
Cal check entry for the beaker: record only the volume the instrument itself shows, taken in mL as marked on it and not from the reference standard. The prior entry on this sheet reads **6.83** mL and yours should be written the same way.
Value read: **50** mL
